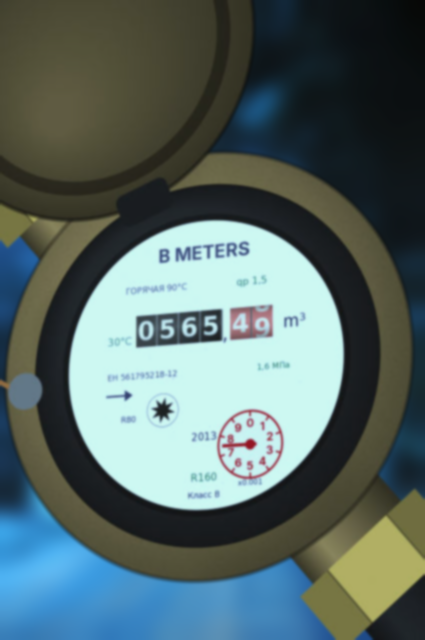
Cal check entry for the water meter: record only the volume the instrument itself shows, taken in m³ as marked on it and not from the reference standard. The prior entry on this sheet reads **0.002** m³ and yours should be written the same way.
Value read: **565.487** m³
